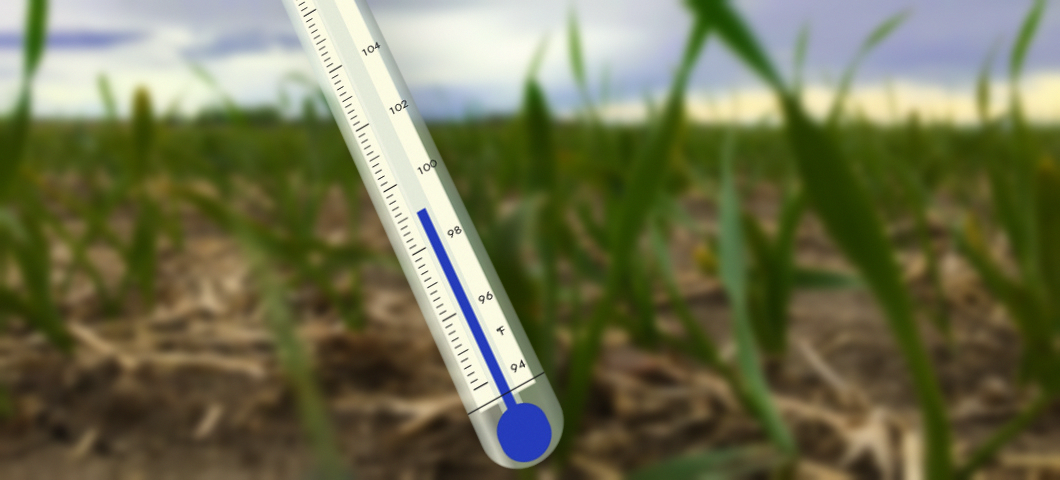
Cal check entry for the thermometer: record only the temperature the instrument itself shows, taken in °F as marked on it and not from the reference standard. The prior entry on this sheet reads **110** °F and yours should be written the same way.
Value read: **99** °F
